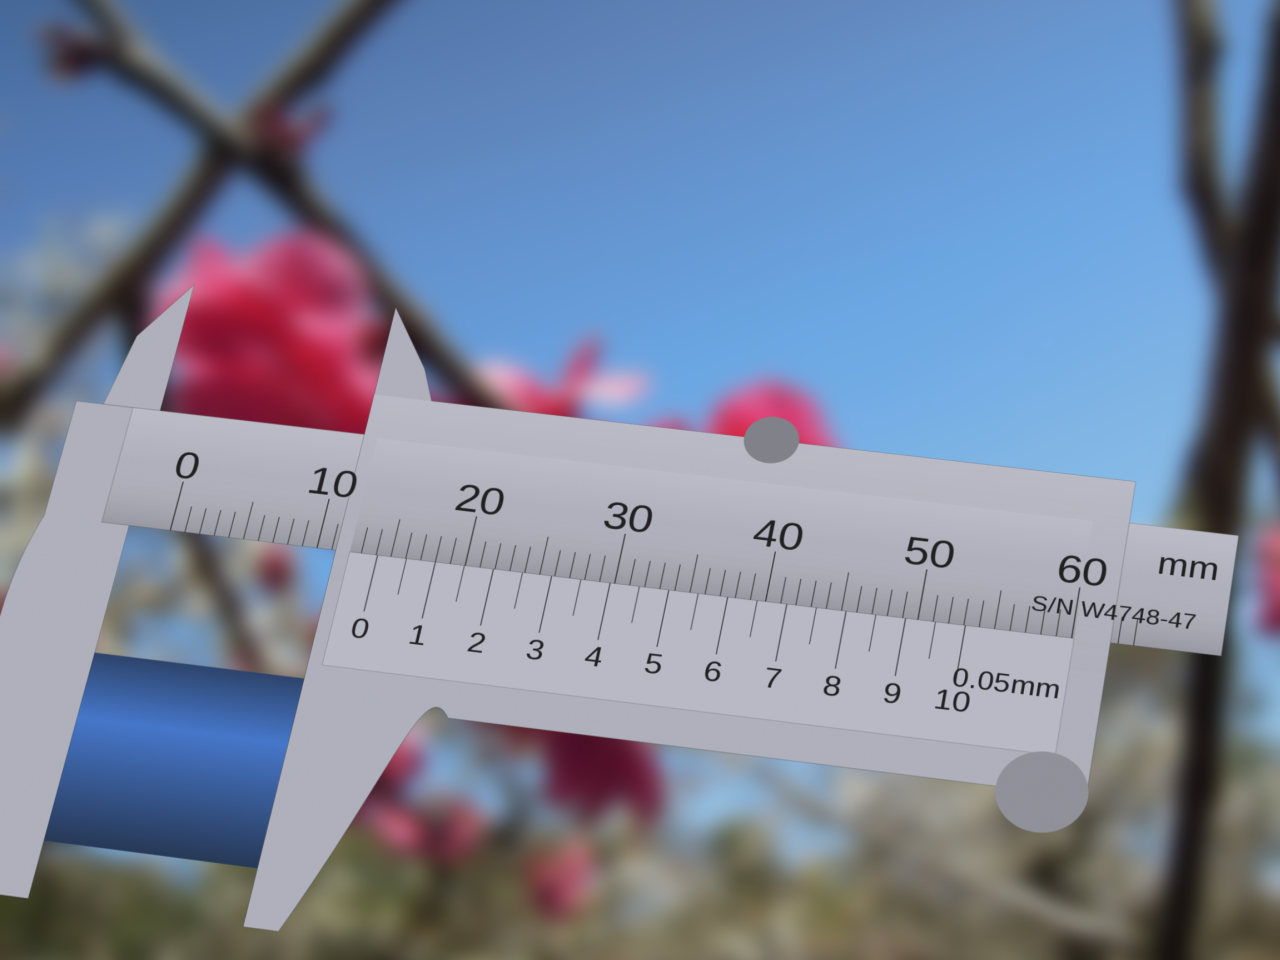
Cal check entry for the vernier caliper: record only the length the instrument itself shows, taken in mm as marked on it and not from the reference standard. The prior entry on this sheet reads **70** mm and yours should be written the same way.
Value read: **14.1** mm
